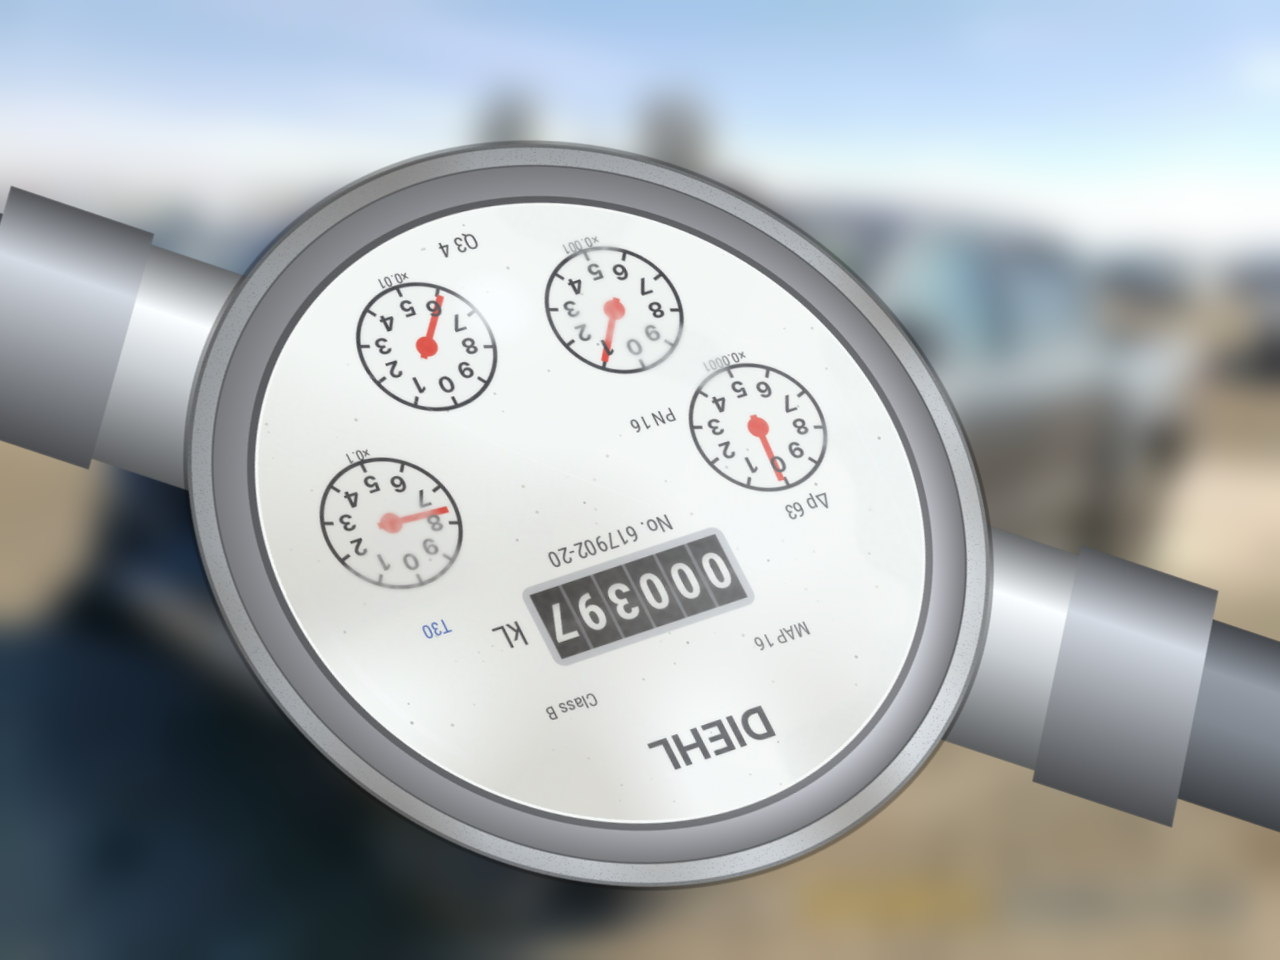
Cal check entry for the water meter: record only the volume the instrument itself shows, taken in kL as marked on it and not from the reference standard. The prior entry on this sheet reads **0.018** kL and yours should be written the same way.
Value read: **397.7610** kL
